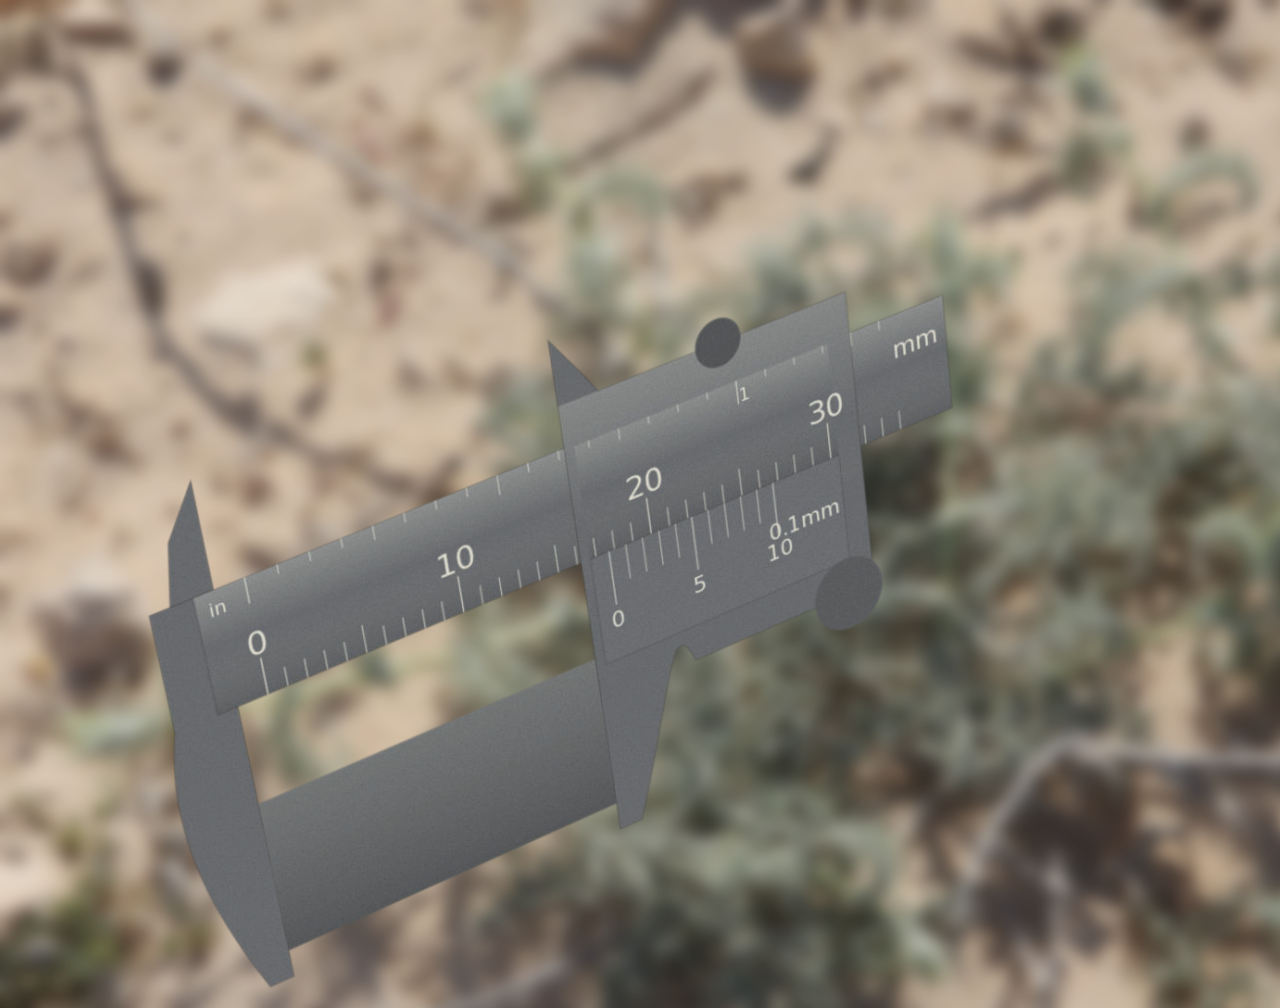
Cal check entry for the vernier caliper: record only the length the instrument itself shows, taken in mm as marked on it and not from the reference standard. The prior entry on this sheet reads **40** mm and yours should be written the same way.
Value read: **17.7** mm
